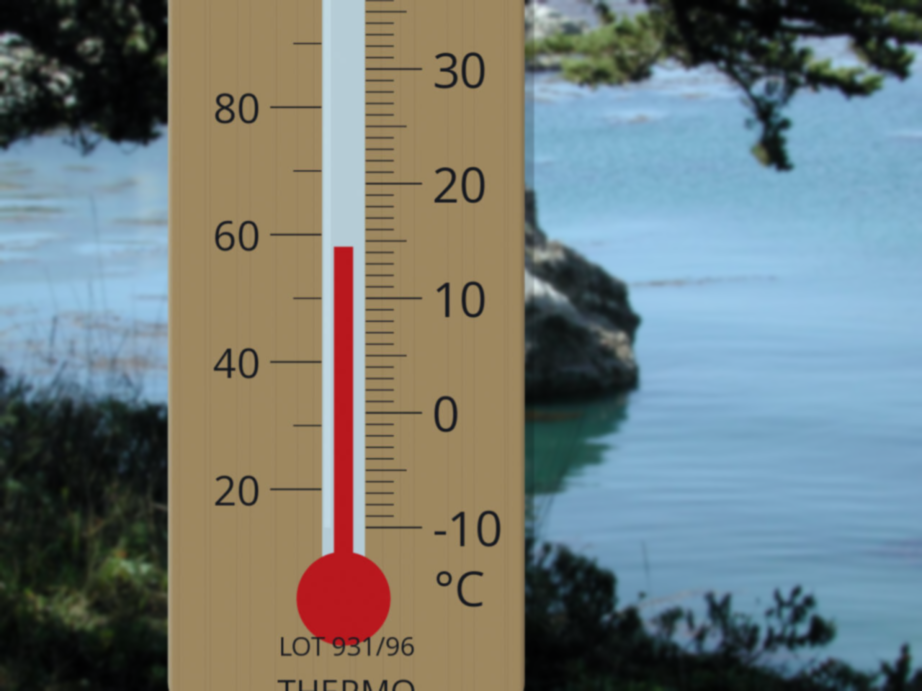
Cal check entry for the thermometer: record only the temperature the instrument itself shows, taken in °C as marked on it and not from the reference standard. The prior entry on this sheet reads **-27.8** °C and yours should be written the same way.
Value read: **14.5** °C
